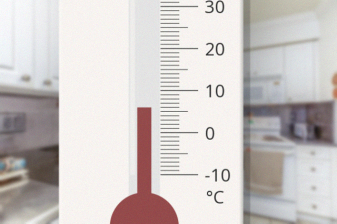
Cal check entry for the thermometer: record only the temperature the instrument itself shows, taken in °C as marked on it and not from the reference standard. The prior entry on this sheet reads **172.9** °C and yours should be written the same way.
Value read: **6** °C
